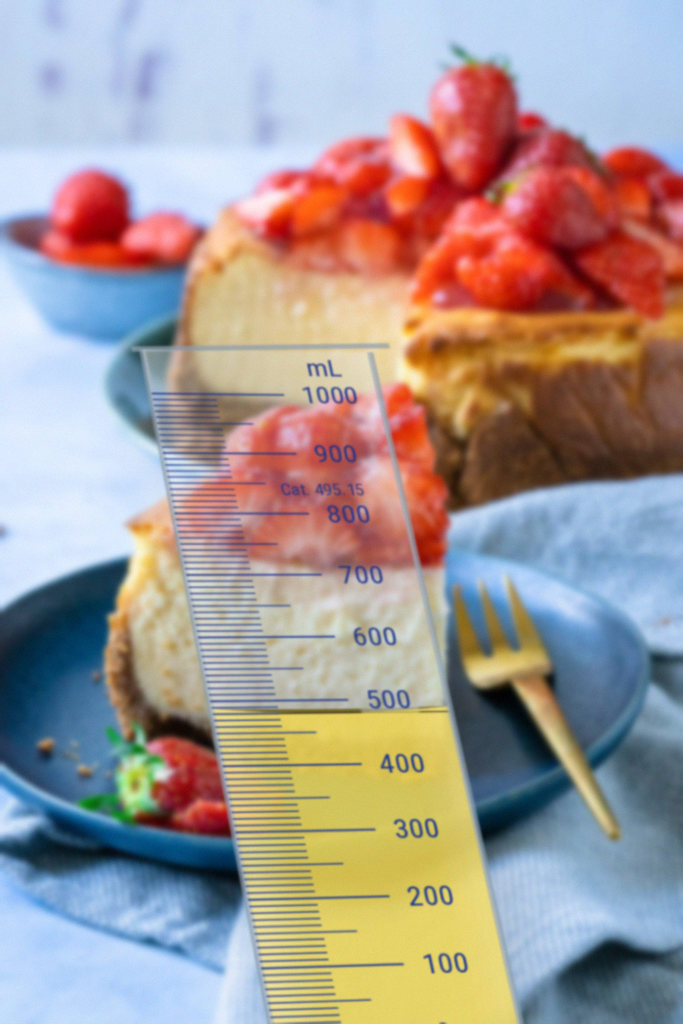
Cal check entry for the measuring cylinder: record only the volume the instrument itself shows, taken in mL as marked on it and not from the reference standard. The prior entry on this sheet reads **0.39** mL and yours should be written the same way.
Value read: **480** mL
